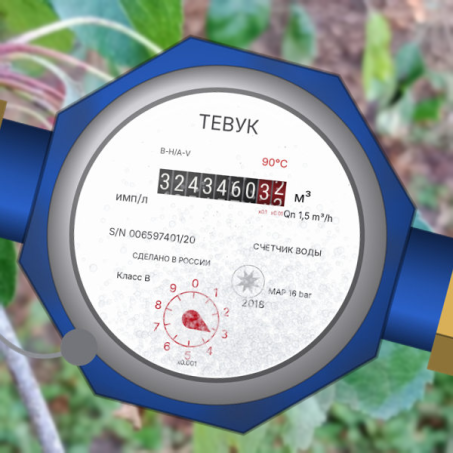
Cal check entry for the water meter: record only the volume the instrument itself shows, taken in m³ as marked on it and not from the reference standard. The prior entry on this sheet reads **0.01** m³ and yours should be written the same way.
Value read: **3243460.323** m³
